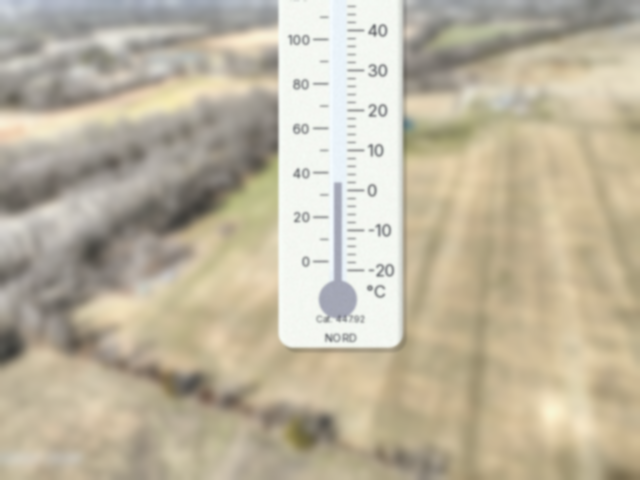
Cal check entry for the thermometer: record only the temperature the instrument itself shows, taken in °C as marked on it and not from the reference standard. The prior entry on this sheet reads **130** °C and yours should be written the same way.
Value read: **2** °C
